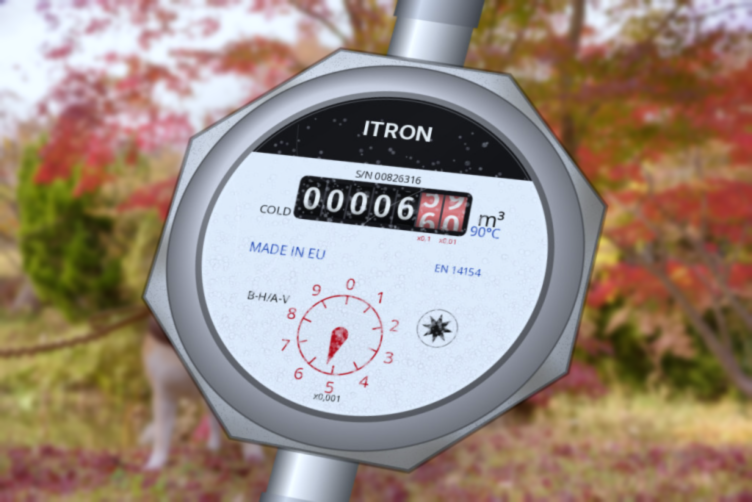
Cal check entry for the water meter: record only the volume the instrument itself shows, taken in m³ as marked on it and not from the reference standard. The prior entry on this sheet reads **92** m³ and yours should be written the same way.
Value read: **6.595** m³
